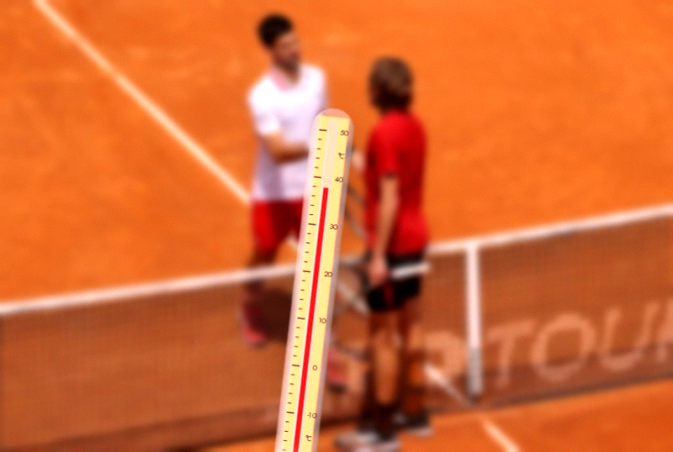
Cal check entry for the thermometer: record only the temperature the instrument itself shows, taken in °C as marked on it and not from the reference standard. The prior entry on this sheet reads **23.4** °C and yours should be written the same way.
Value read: **38** °C
